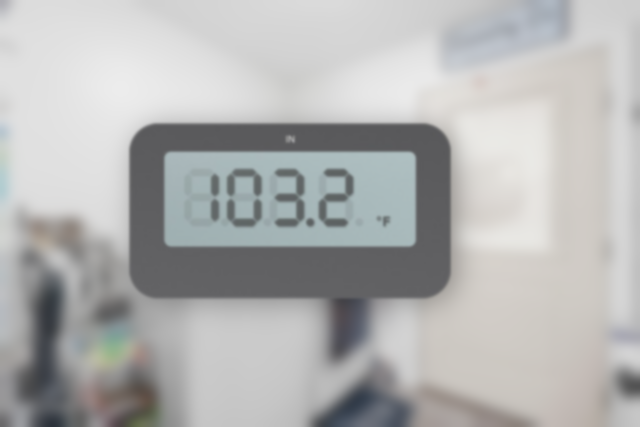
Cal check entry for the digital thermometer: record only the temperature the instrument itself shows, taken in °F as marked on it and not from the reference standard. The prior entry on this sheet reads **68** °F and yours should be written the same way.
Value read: **103.2** °F
